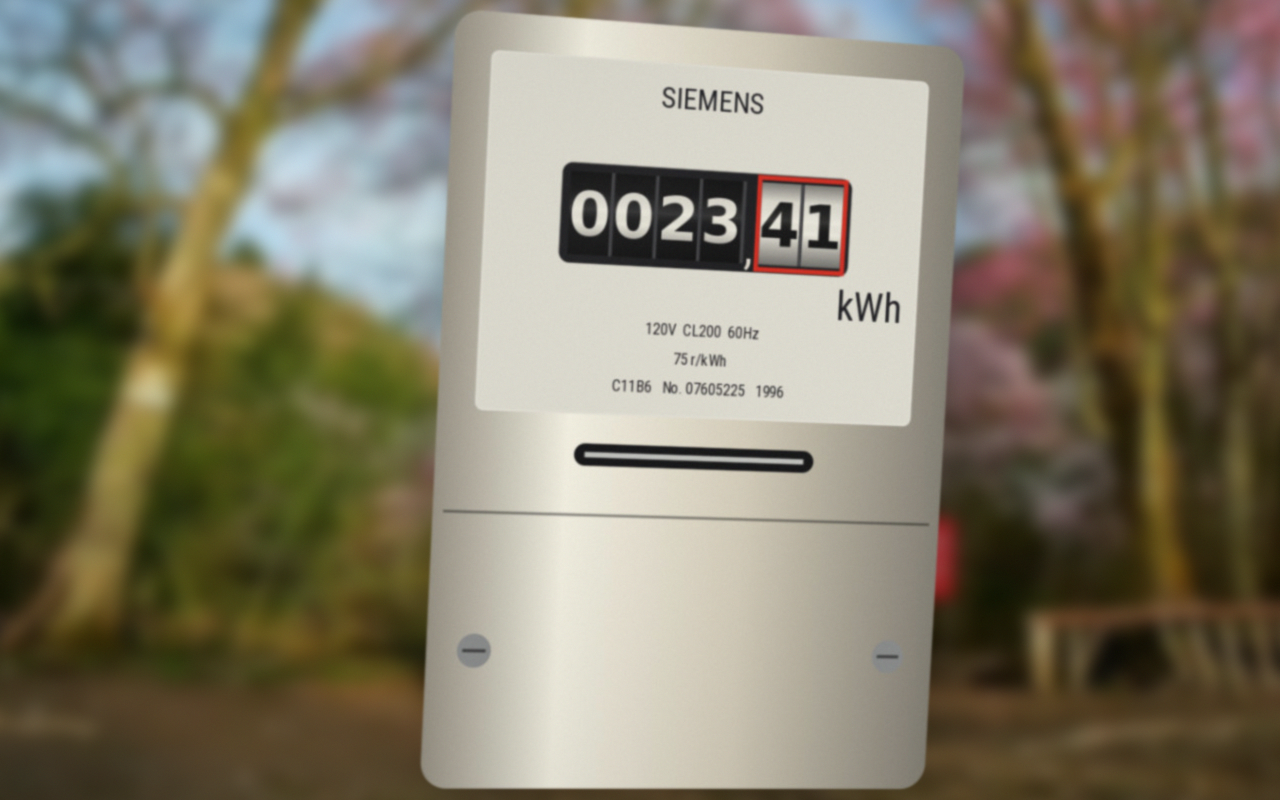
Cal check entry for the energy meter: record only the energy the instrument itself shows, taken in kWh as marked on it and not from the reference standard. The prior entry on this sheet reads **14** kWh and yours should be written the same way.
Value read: **23.41** kWh
